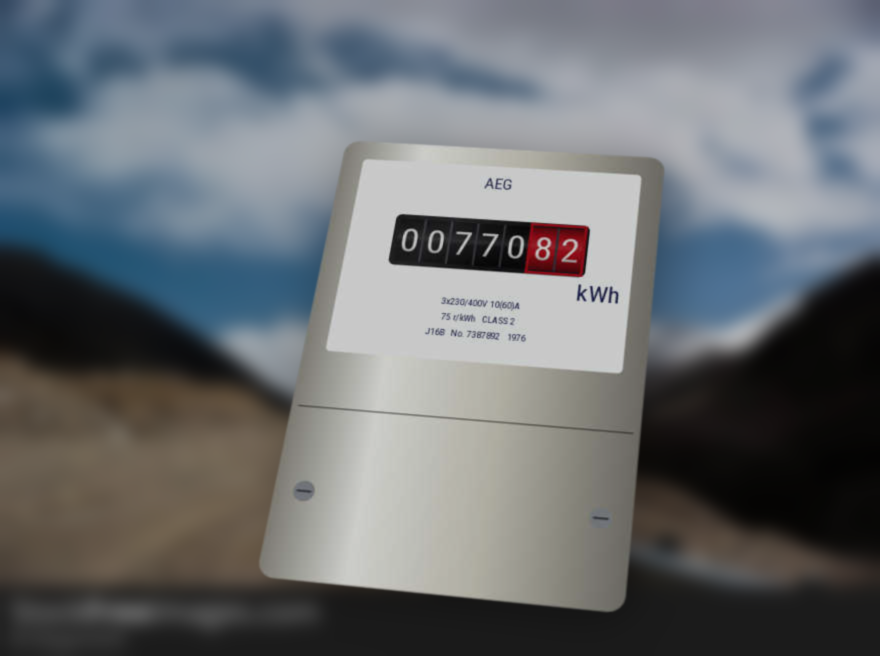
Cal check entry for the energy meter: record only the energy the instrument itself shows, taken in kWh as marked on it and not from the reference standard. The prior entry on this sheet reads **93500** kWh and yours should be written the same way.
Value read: **770.82** kWh
